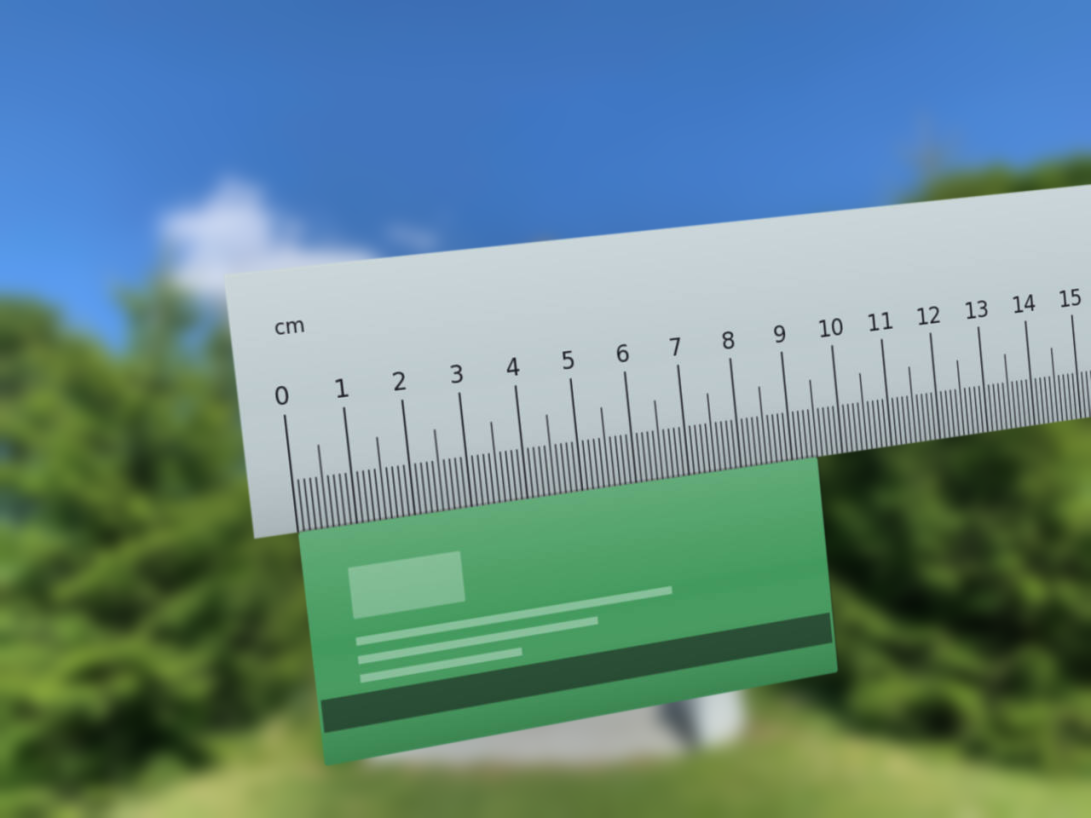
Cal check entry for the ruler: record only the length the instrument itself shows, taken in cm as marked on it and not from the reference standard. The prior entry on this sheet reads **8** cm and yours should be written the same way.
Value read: **9.5** cm
